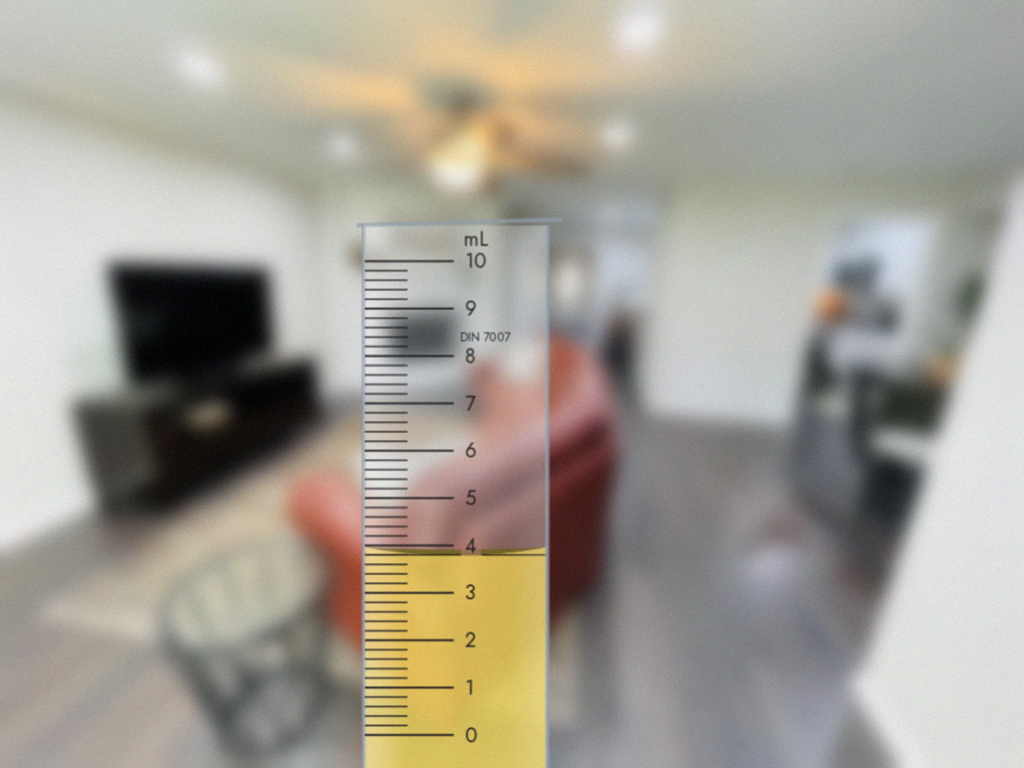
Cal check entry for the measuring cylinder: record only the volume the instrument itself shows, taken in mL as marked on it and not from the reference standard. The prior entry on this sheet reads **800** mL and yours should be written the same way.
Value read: **3.8** mL
